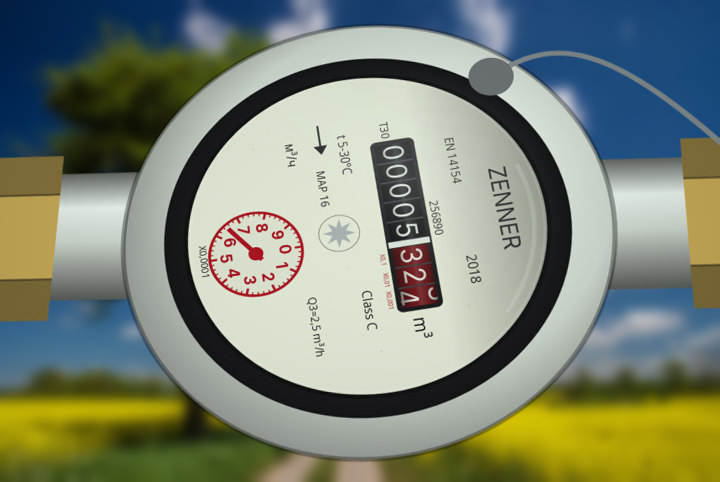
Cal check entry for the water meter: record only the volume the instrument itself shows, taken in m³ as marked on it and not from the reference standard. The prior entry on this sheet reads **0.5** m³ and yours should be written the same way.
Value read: **5.3236** m³
